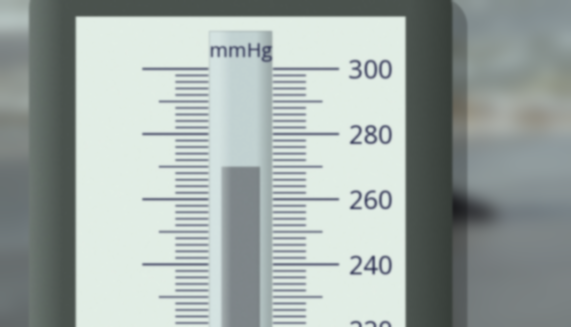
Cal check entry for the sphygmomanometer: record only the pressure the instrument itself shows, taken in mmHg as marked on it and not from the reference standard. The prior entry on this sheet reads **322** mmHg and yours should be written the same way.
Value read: **270** mmHg
